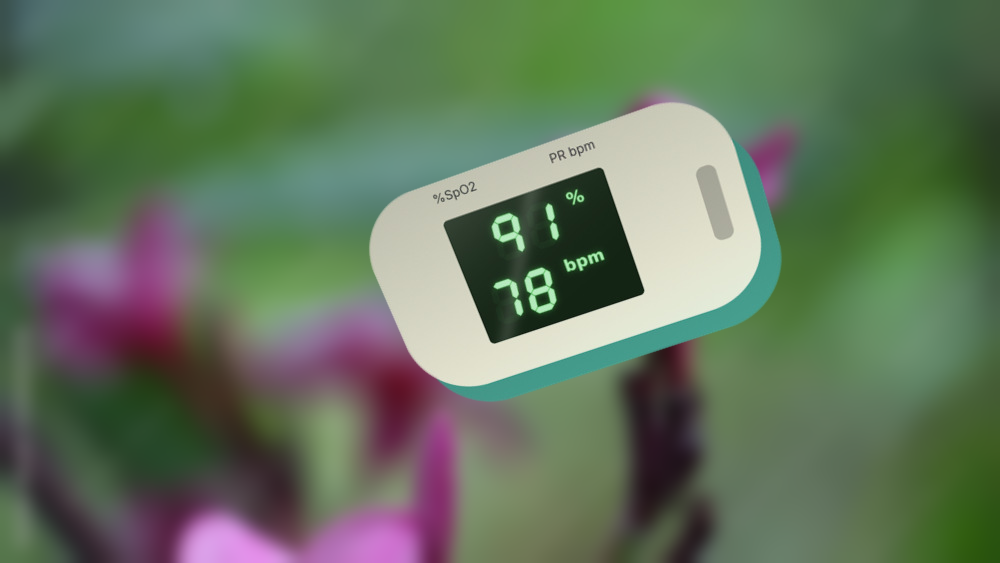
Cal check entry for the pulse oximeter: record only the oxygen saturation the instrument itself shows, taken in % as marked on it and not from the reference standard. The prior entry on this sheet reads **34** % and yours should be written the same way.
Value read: **91** %
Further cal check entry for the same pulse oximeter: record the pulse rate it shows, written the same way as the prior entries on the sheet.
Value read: **78** bpm
